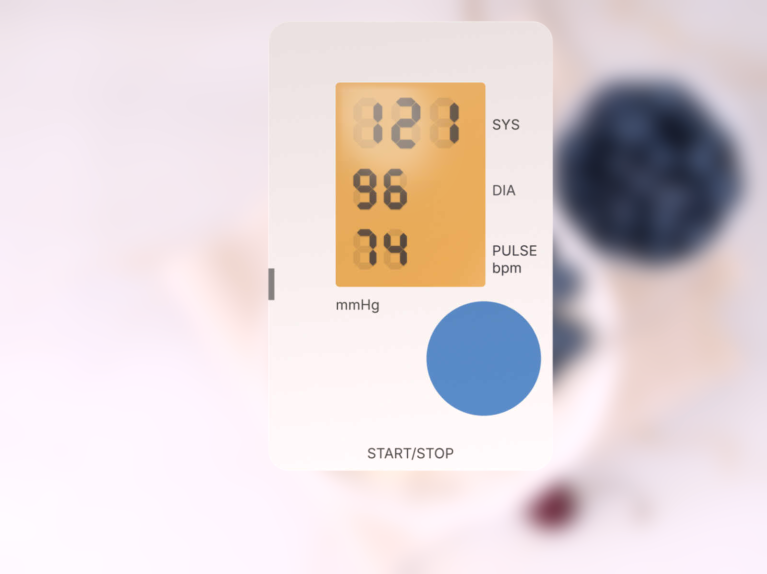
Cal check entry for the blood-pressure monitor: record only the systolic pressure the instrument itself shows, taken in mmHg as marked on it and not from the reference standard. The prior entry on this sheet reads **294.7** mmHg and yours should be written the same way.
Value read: **121** mmHg
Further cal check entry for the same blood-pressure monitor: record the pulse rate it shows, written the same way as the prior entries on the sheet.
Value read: **74** bpm
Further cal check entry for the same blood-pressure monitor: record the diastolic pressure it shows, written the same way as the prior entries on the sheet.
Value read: **96** mmHg
